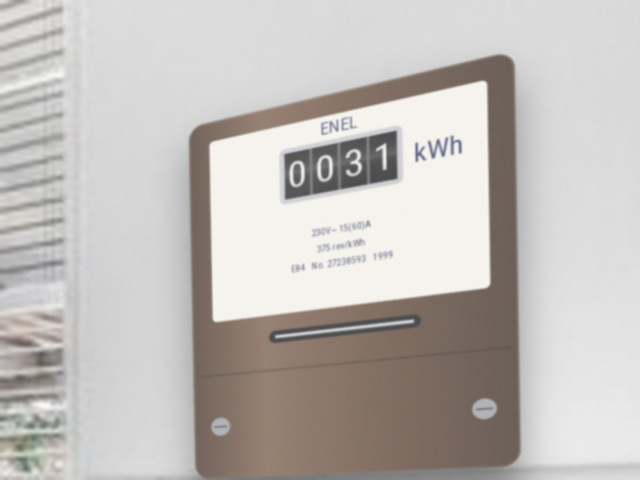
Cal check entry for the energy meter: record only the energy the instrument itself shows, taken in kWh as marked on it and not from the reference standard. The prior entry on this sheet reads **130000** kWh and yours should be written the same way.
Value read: **31** kWh
